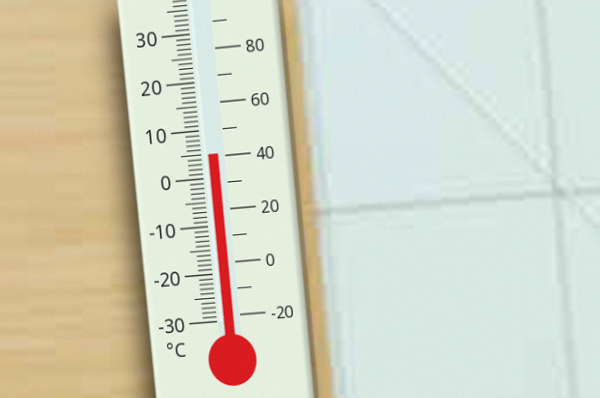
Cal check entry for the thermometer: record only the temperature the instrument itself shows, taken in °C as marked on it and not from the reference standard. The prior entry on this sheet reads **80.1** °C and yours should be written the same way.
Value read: **5** °C
